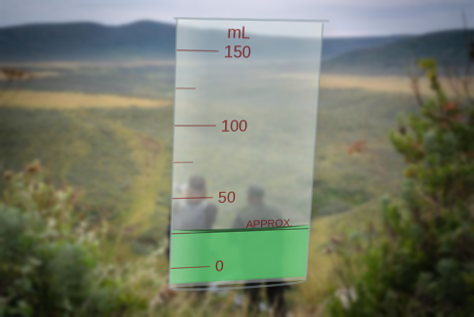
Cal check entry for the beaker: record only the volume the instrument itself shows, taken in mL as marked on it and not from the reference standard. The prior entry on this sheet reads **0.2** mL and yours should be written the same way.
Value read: **25** mL
